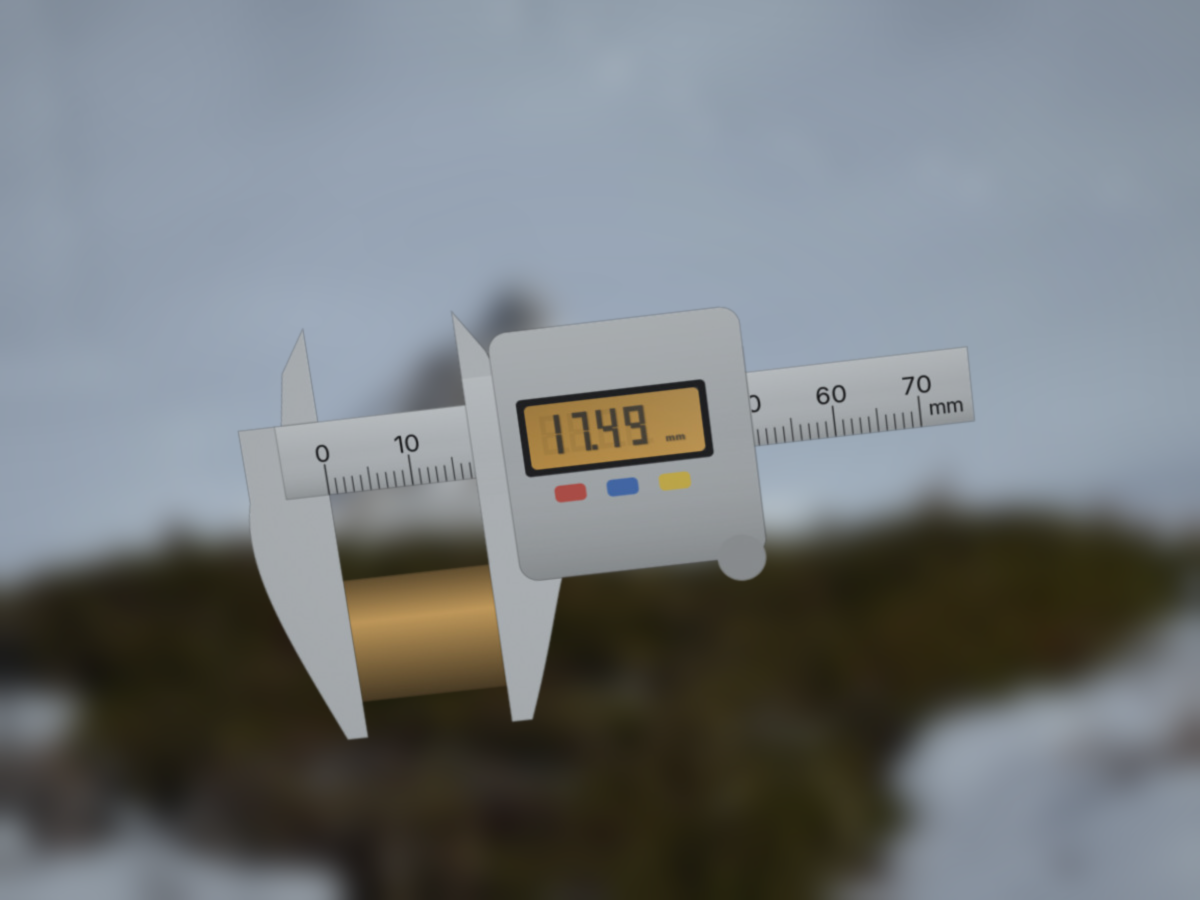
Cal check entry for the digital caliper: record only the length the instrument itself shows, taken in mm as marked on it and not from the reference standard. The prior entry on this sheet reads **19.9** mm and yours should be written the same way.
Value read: **17.49** mm
